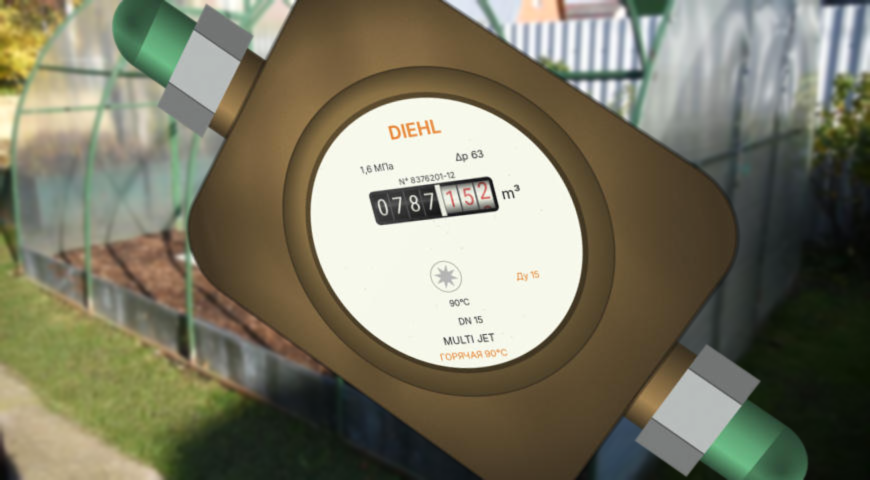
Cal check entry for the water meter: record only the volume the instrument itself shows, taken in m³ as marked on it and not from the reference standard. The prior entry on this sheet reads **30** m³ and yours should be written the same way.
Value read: **787.152** m³
